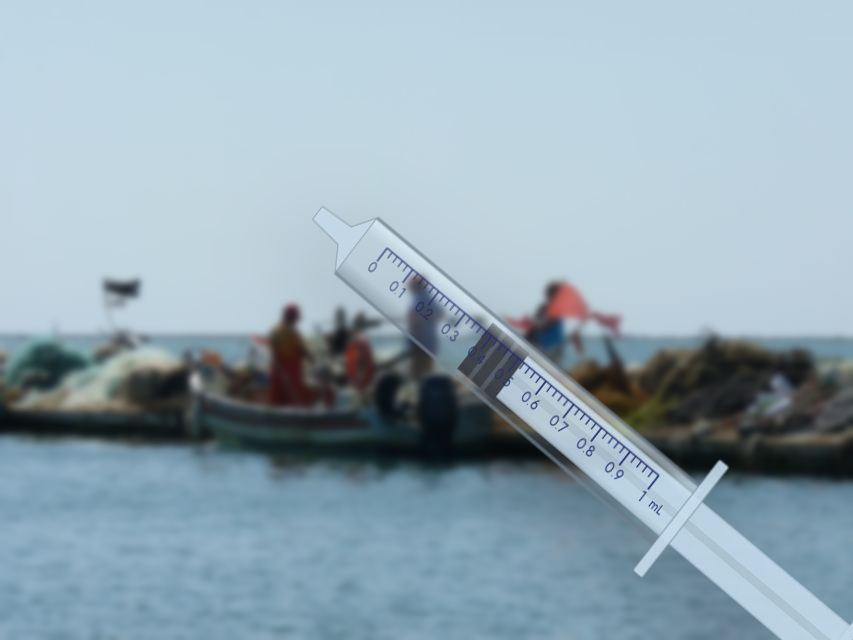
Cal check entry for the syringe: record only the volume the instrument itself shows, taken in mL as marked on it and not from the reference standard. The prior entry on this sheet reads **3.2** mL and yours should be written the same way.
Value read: **0.38** mL
